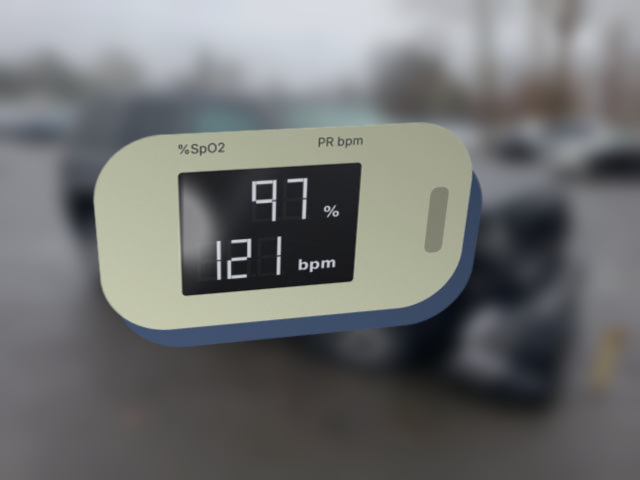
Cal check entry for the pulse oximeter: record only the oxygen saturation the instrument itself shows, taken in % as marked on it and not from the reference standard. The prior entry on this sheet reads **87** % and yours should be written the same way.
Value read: **97** %
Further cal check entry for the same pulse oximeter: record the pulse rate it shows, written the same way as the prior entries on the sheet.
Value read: **121** bpm
